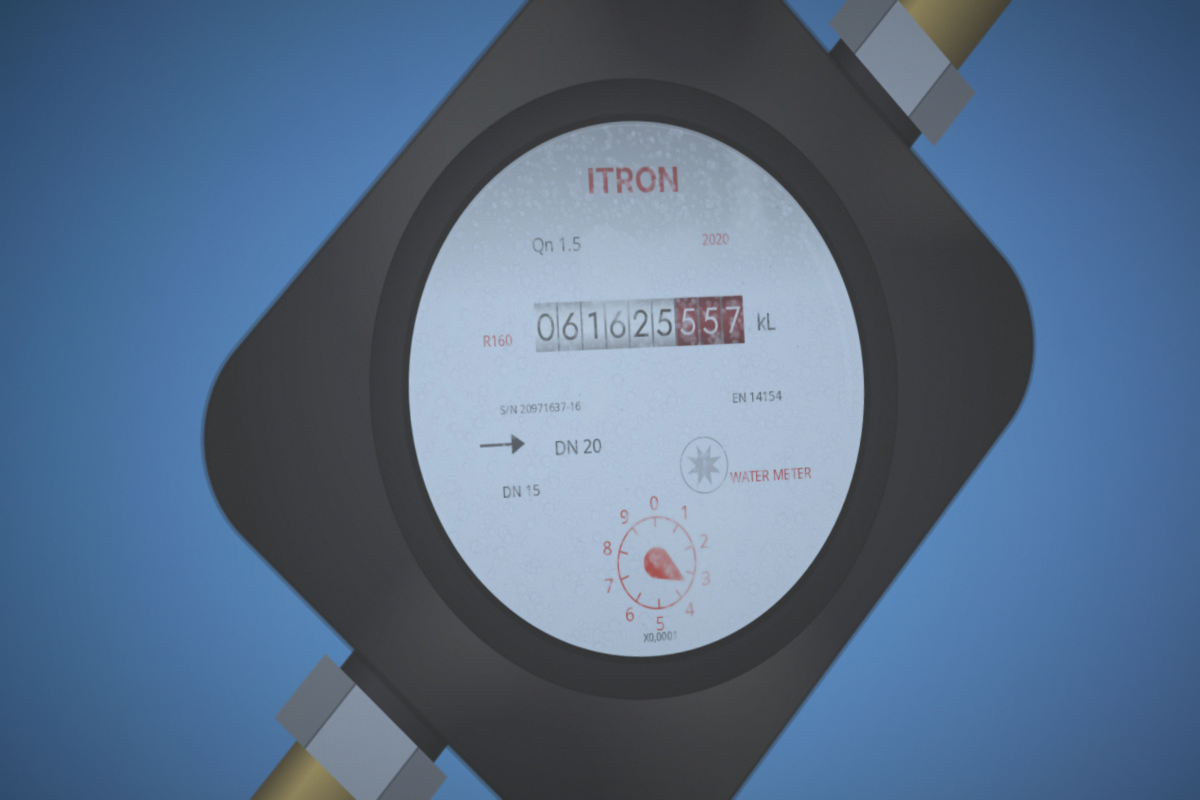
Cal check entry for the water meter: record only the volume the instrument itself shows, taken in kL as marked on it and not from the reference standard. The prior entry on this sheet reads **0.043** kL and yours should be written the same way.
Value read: **61625.5573** kL
